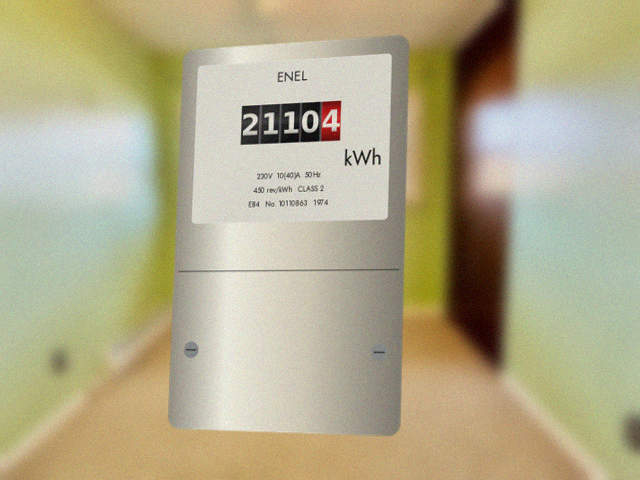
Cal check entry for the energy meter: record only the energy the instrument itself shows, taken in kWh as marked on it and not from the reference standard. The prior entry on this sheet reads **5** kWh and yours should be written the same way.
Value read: **2110.4** kWh
